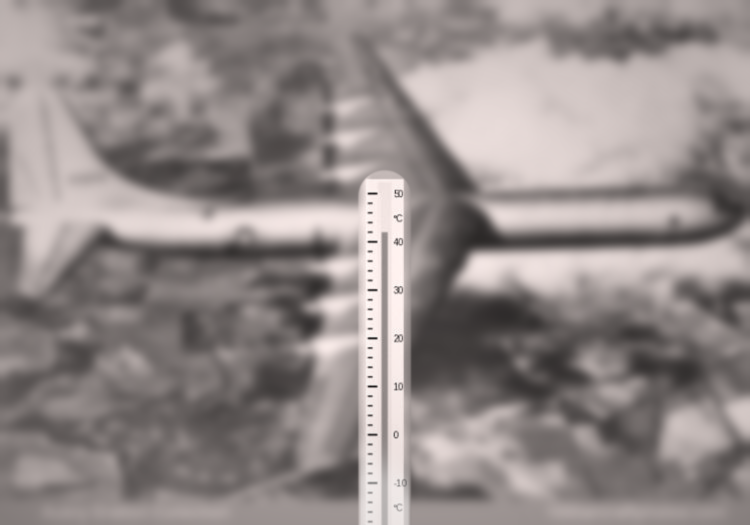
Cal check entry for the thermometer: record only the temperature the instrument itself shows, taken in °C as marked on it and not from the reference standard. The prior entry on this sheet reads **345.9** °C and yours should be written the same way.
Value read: **42** °C
